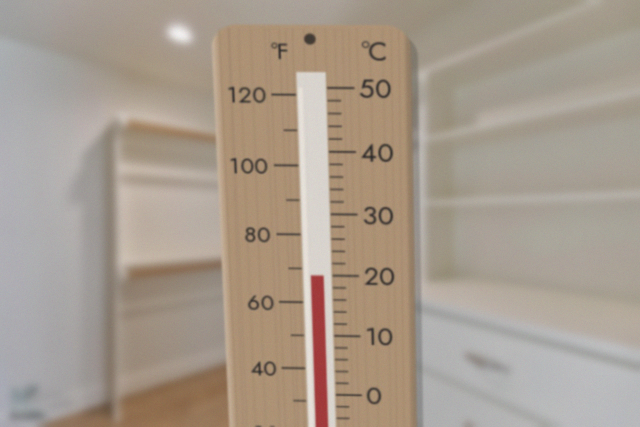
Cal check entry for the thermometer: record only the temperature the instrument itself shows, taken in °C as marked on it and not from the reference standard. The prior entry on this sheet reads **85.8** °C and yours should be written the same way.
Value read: **20** °C
